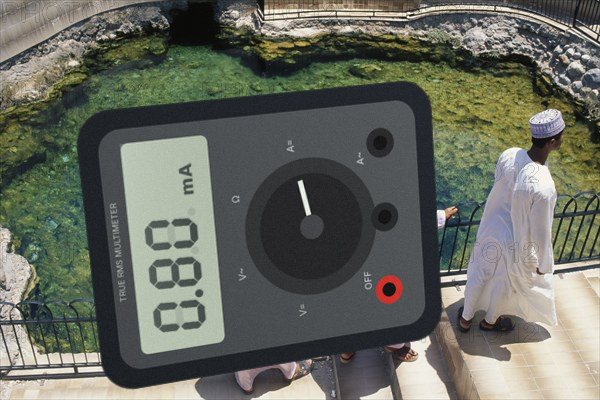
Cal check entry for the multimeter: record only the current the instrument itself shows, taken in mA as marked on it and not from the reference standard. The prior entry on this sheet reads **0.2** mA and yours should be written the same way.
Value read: **0.80** mA
